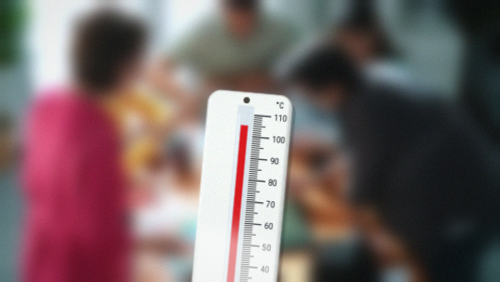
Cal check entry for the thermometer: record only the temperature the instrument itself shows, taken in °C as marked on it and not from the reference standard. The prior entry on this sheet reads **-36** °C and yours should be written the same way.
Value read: **105** °C
